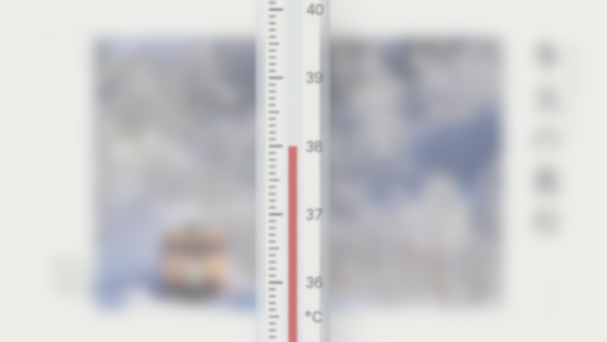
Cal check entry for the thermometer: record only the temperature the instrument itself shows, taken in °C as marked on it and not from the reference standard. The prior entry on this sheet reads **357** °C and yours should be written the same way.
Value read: **38** °C
